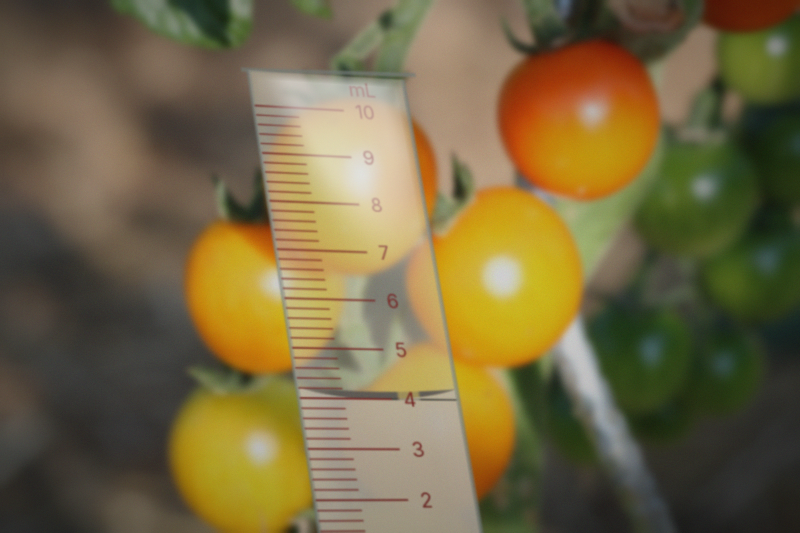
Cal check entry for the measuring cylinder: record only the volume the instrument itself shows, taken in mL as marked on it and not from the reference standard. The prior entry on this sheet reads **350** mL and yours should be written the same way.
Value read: **4** mL
